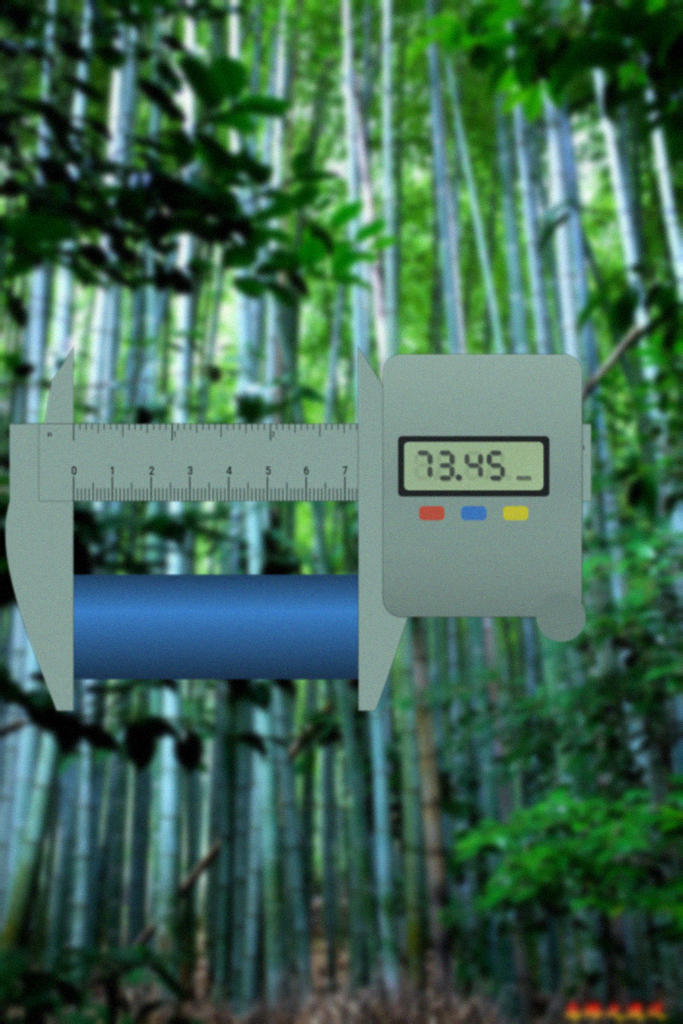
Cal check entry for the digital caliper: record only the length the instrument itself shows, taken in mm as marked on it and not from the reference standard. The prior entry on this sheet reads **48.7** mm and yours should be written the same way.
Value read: **73.45** mm
